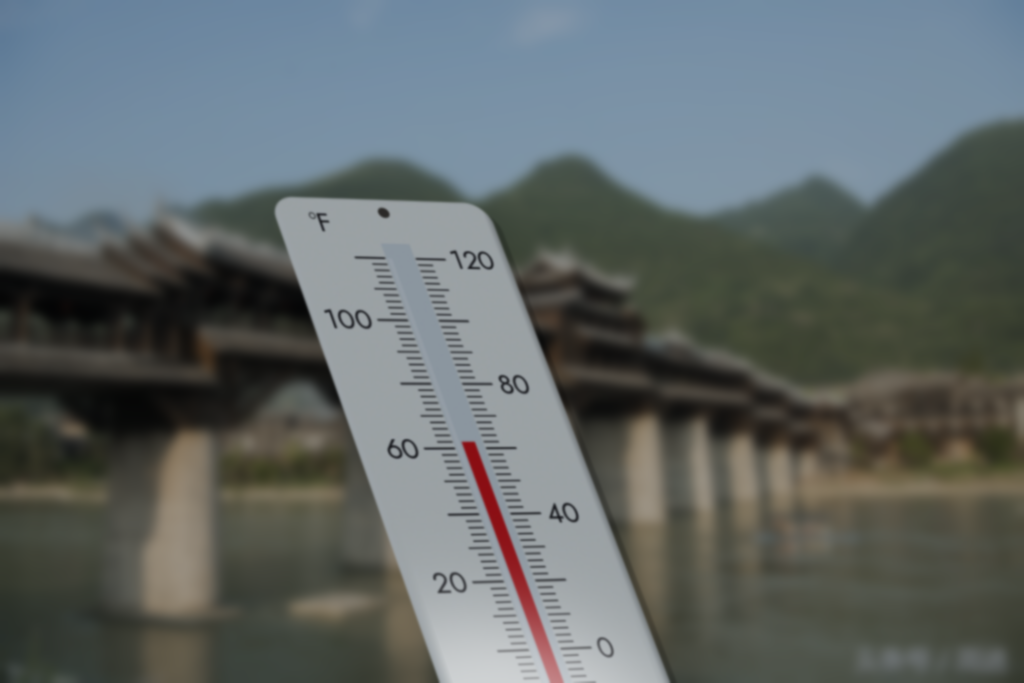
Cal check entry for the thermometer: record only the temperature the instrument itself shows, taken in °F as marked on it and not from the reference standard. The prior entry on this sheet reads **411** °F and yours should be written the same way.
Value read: **62** °F
